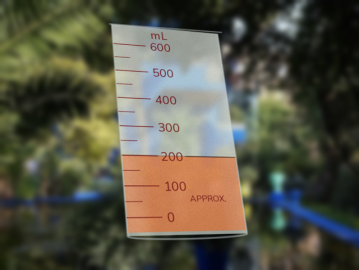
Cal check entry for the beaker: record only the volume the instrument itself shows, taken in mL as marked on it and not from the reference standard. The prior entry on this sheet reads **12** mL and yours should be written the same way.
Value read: **200** mL
